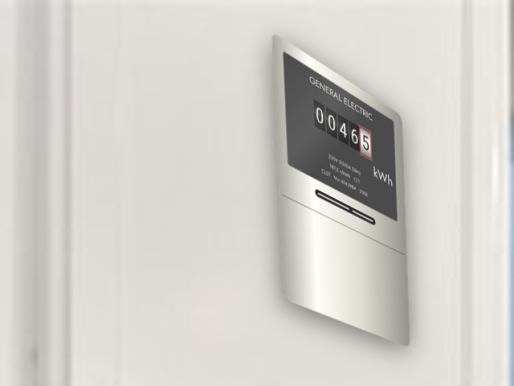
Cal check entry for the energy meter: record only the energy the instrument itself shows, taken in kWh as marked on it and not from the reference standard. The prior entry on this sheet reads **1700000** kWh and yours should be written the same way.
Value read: **46.5** kWh
